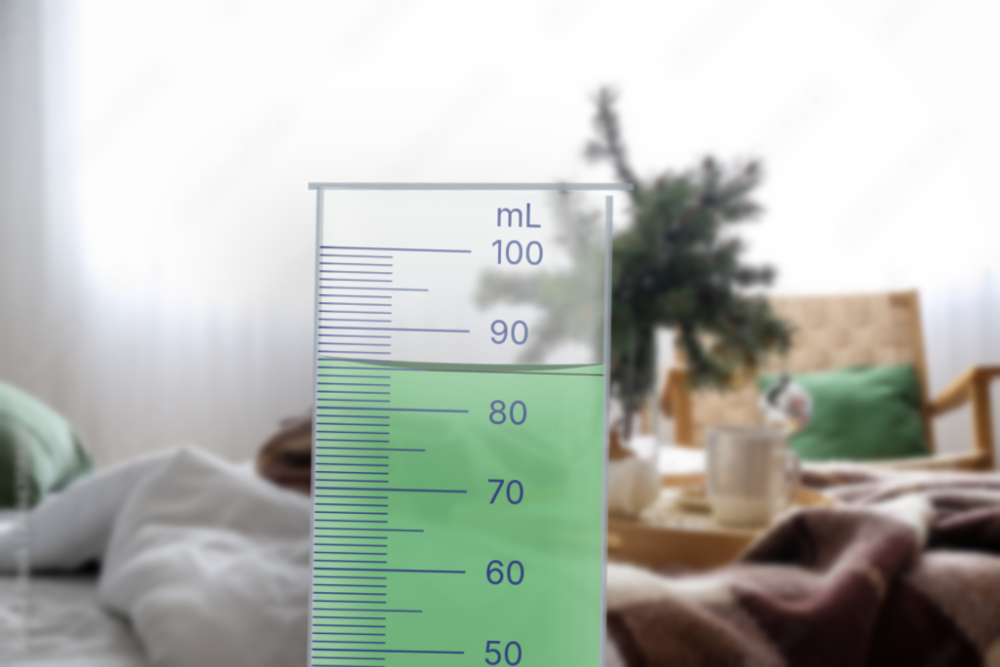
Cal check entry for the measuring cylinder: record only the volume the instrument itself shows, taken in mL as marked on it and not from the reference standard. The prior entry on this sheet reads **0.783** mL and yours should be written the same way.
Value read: **85** mL
